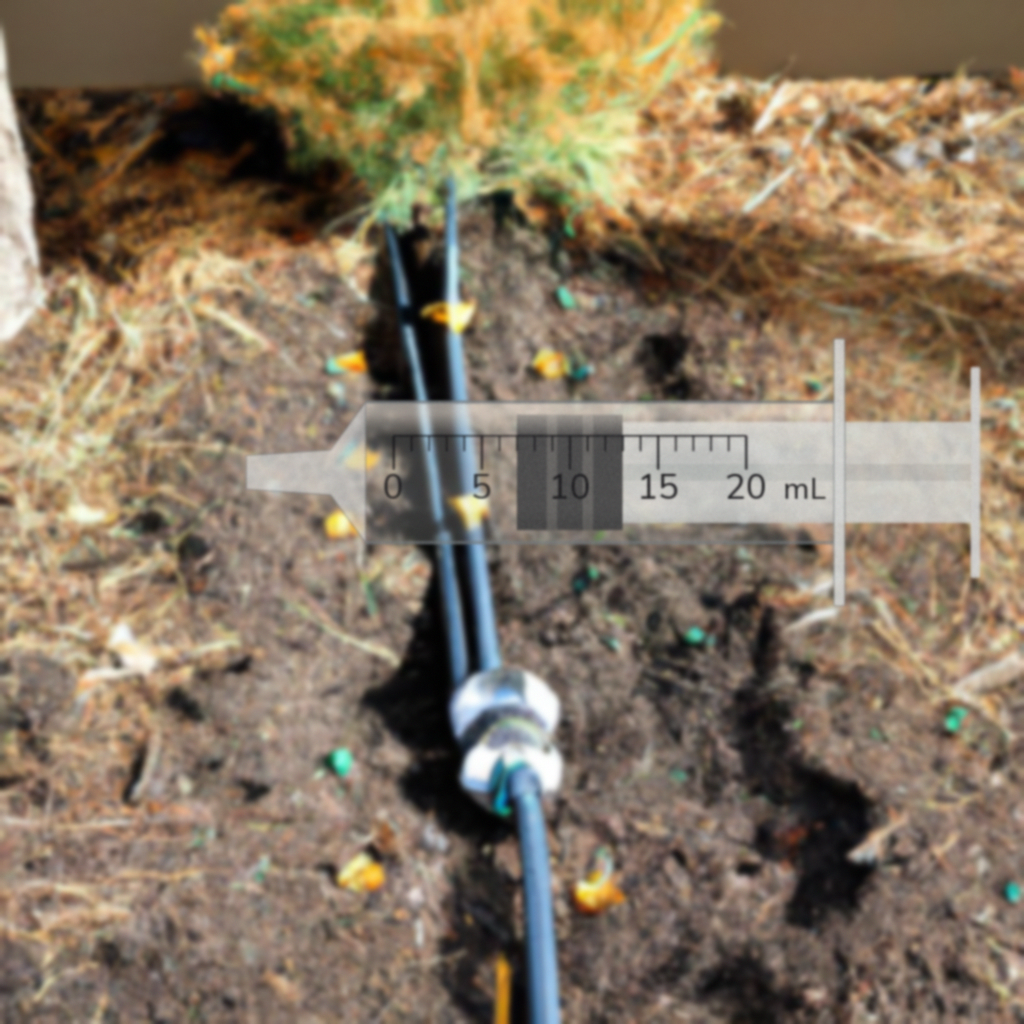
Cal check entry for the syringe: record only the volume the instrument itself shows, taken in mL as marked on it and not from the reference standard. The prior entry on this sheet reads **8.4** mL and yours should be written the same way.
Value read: **7** mL
